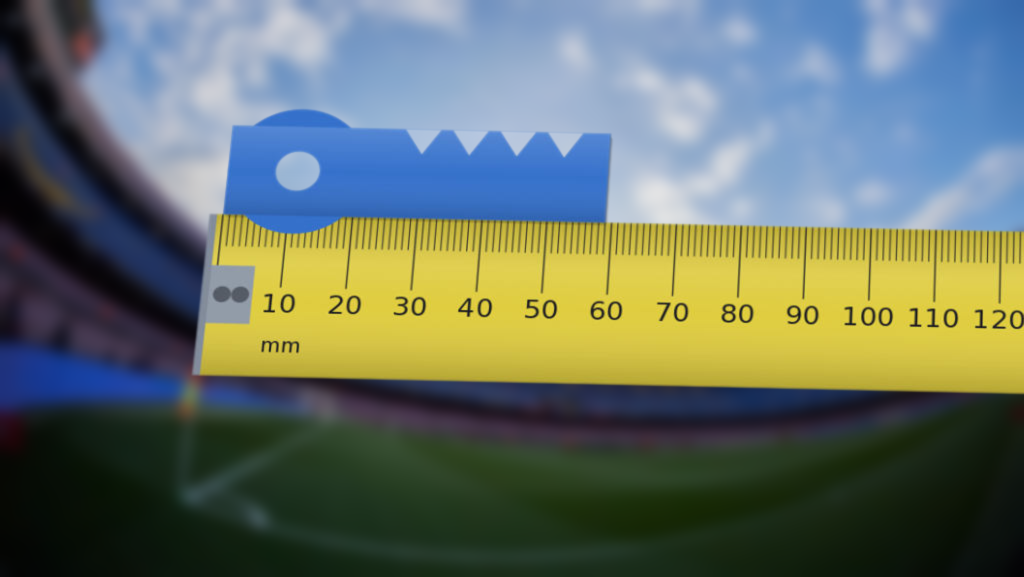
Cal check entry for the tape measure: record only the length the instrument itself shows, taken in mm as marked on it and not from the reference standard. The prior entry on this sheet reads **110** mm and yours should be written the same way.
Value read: **59** mm
